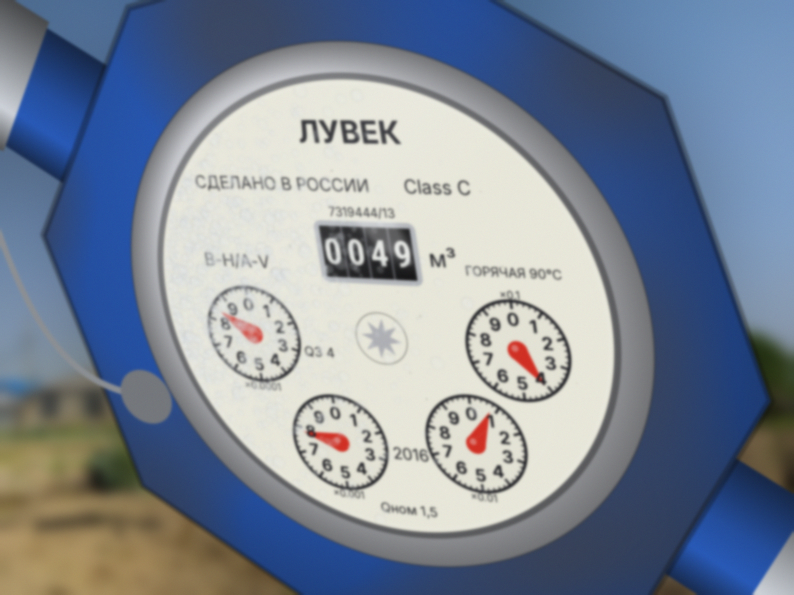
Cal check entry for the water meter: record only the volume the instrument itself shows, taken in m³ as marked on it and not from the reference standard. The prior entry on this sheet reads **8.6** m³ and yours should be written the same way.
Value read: **49.4078** m³
